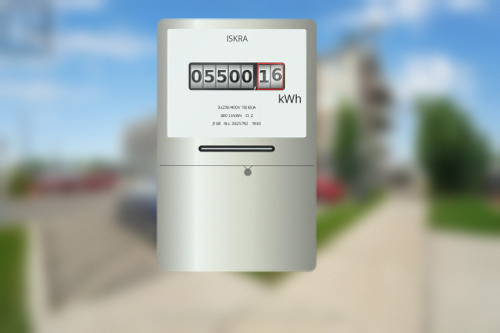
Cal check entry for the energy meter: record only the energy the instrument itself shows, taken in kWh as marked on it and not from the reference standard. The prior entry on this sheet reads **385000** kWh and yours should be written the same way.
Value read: **5500.16** kWh
